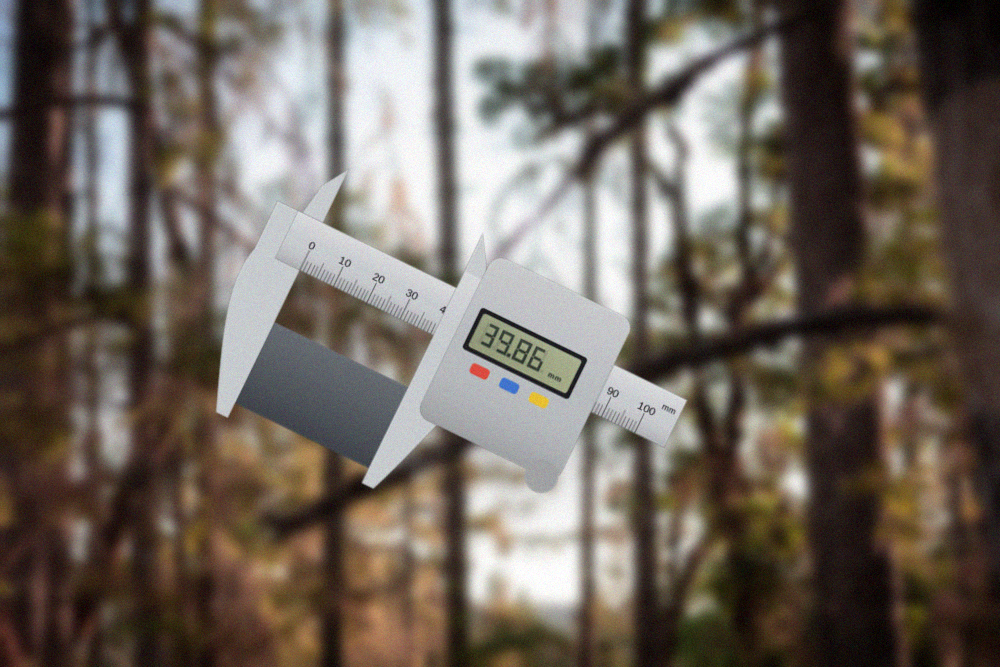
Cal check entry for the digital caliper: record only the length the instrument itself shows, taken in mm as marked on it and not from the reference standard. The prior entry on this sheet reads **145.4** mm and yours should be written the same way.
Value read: **39.86** mm
